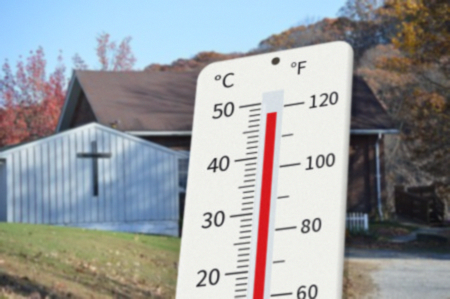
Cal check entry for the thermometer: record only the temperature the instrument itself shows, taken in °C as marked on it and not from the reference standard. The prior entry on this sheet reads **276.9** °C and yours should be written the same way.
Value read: **48** °C
